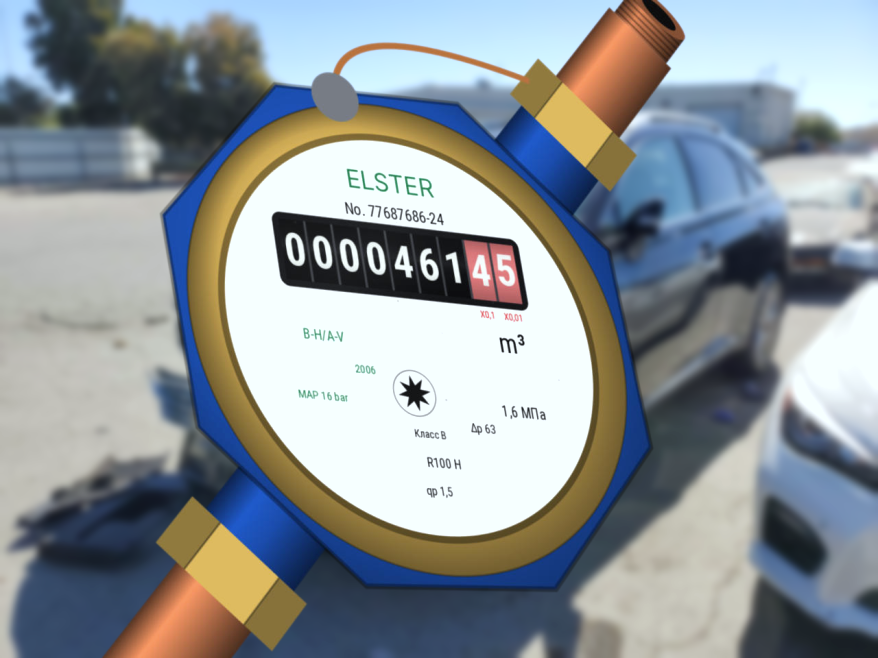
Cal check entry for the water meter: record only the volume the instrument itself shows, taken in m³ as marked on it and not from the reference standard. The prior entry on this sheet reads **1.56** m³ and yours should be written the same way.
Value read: **461.45** m³
